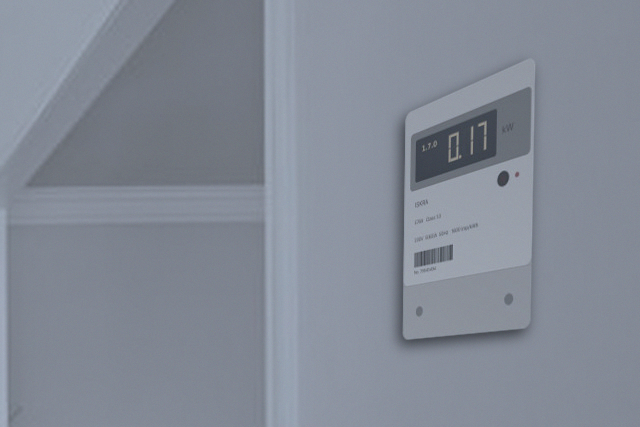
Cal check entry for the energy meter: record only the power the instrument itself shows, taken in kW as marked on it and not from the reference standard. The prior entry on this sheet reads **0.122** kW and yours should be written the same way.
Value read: **0.17** kW
